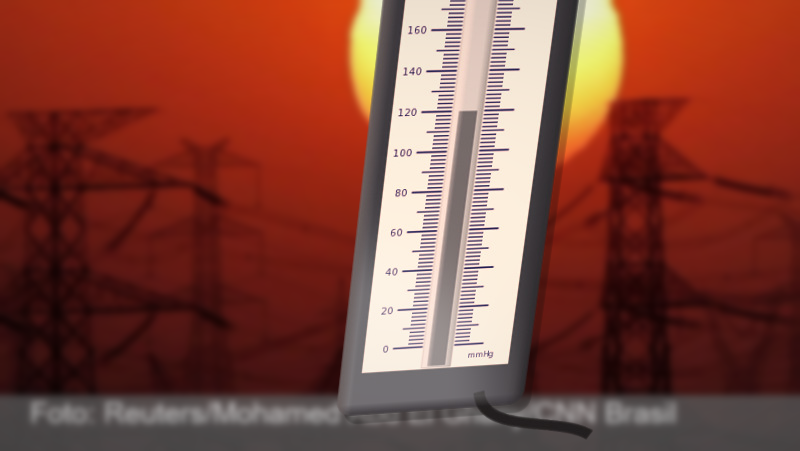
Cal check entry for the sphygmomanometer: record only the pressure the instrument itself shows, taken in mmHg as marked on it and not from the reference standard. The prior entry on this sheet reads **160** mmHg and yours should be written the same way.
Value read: **120** mmHg
